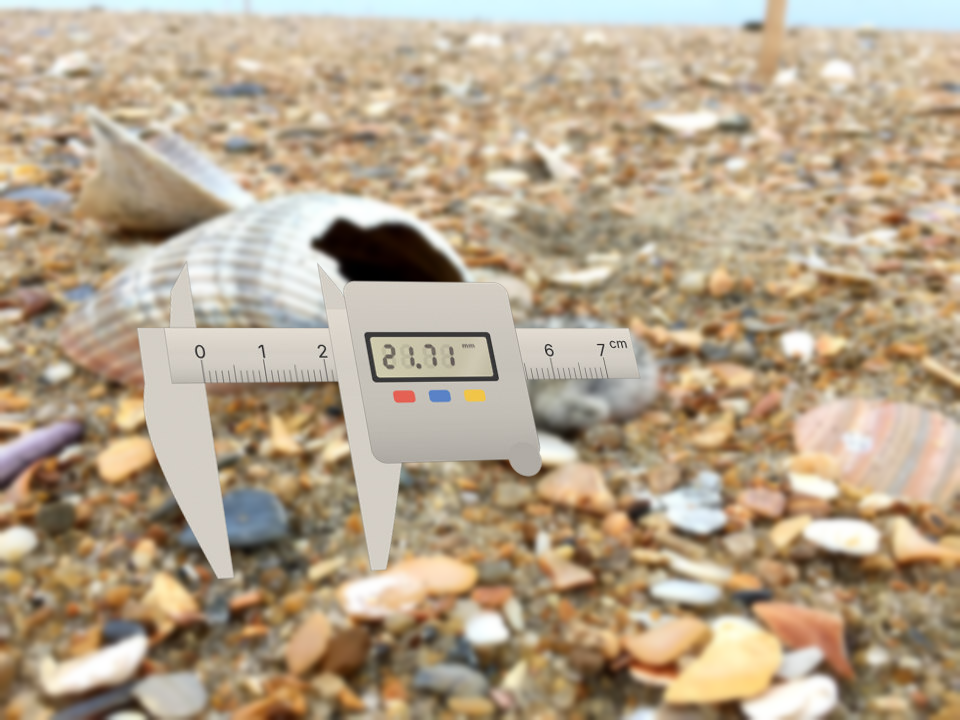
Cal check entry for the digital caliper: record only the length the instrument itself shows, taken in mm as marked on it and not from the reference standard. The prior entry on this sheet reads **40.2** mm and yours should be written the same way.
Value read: **21.71** mm
